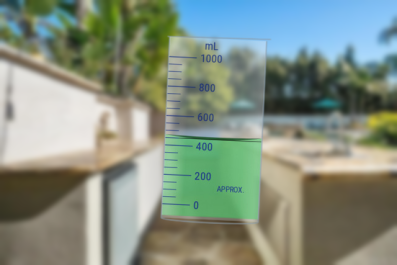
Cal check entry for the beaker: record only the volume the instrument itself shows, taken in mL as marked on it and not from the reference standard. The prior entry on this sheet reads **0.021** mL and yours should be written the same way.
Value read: **450** mL
